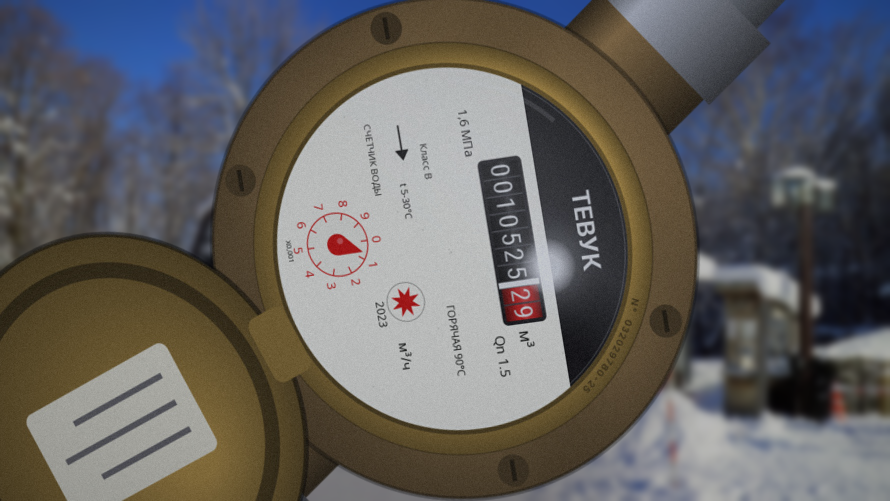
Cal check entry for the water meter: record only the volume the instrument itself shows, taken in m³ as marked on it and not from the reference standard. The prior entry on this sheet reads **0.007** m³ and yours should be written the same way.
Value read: **10525.290** m³
